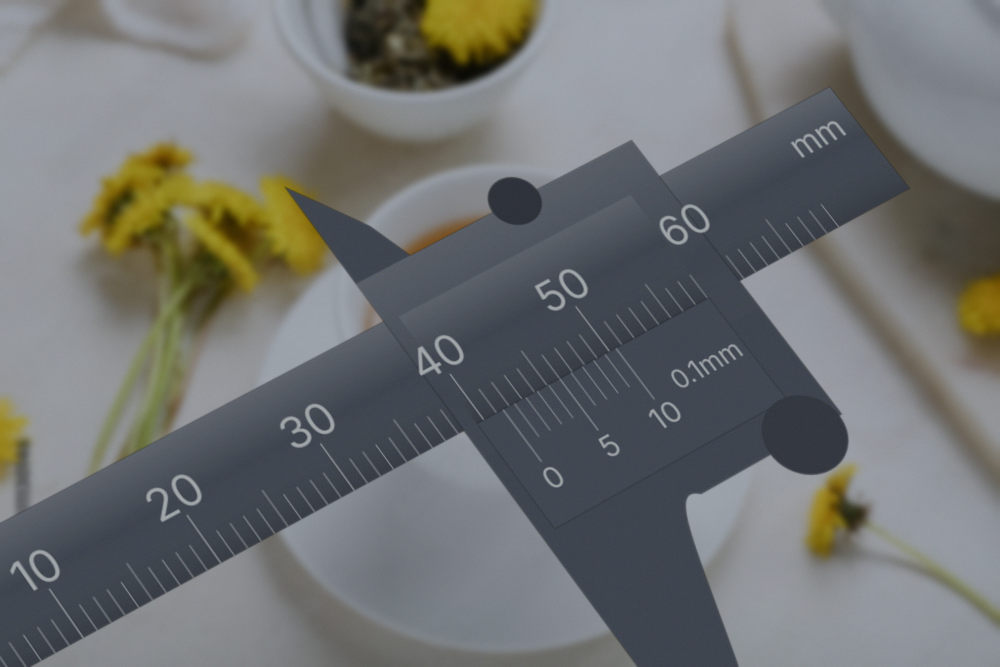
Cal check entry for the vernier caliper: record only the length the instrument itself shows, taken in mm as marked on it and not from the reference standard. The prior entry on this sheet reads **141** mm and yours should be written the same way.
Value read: **41.5** mm
